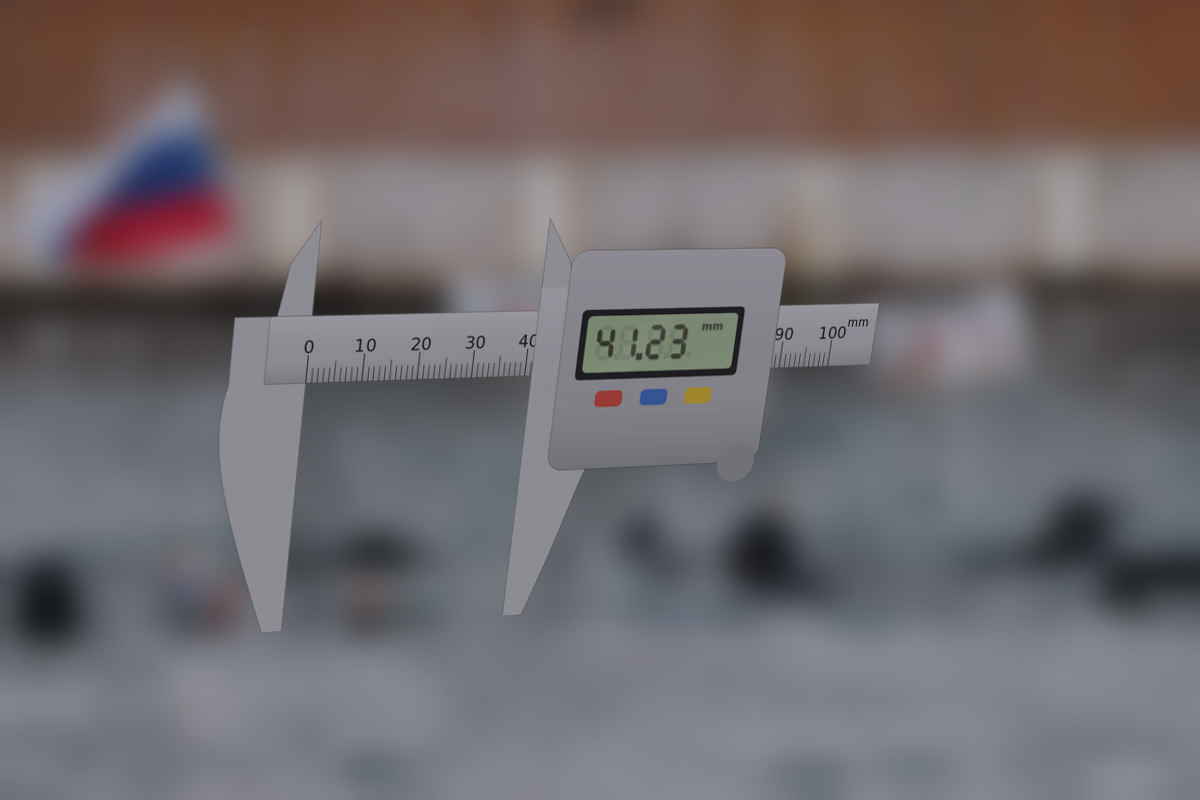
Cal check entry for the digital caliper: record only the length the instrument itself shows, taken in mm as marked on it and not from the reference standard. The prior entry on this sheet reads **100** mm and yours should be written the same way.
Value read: **41.23** mm
